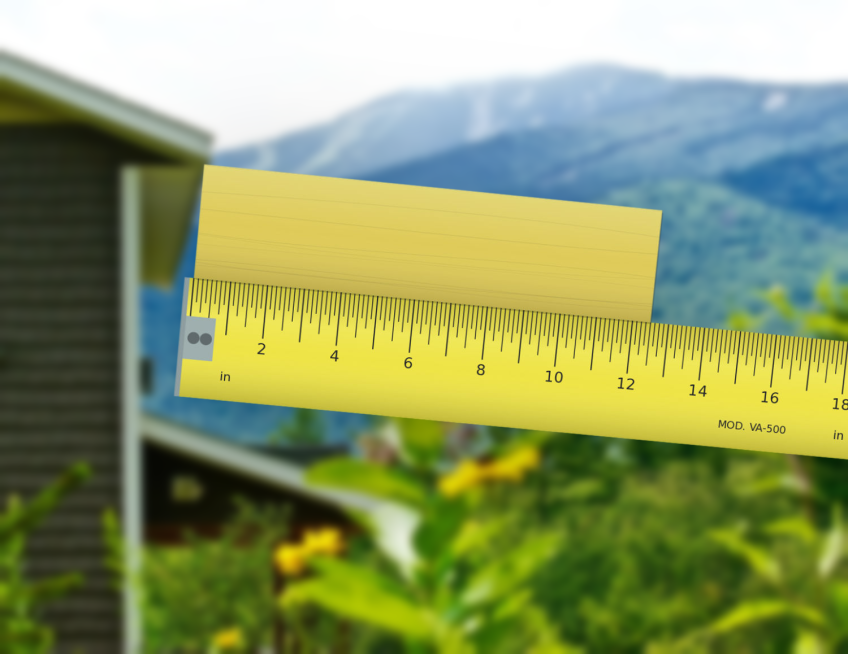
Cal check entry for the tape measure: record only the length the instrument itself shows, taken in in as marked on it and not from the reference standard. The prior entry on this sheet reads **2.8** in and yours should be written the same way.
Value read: **12.5** in
